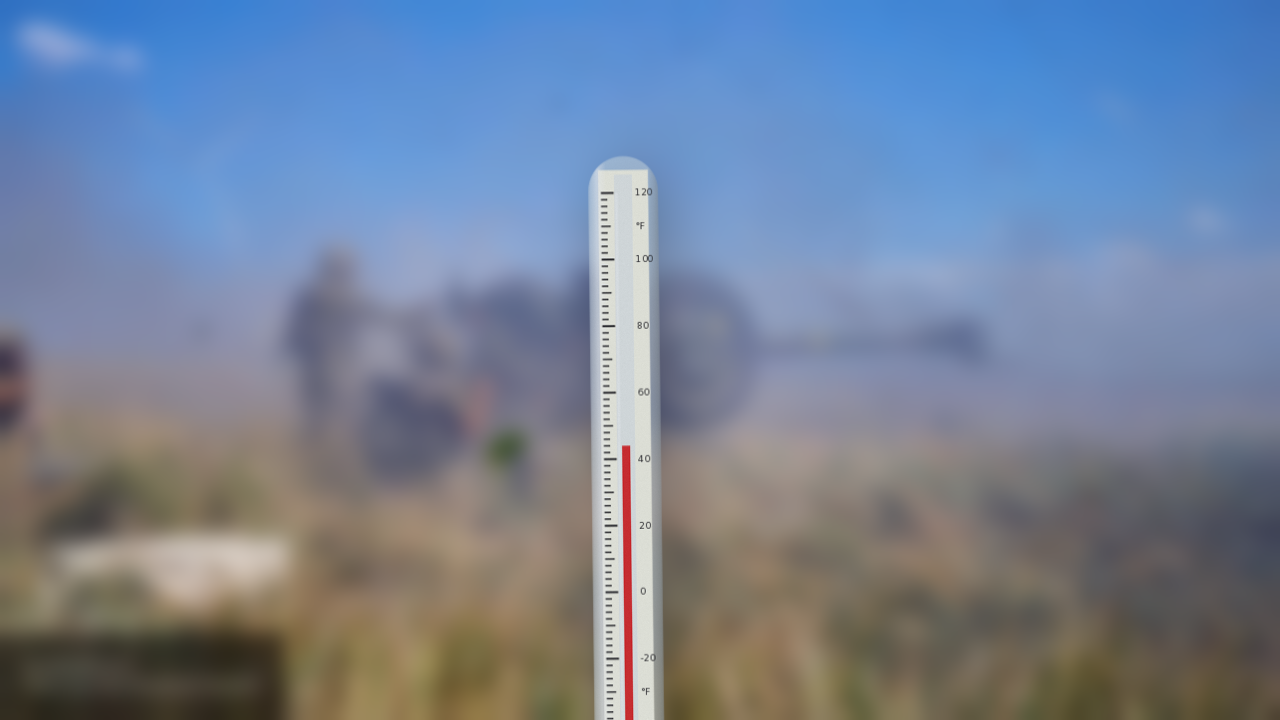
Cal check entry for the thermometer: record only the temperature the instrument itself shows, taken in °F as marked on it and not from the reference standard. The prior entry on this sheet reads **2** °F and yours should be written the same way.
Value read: **44** °F
